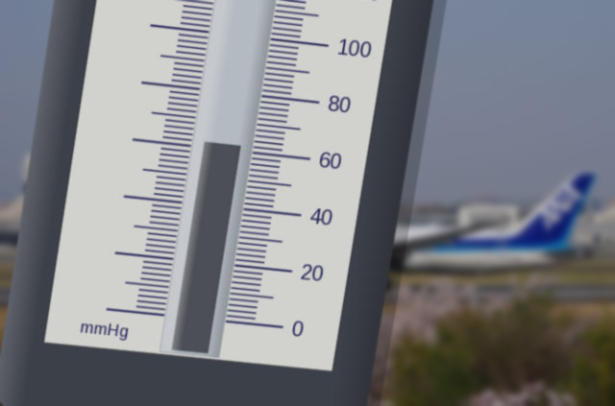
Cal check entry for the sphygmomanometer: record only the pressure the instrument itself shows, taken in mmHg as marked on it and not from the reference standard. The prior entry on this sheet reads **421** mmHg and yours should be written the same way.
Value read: **62** mmHg
